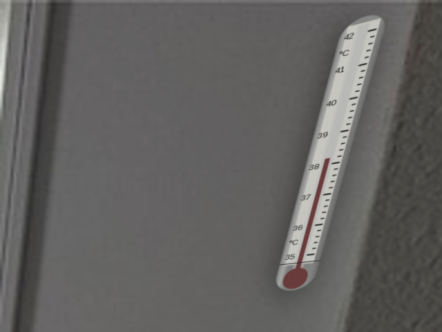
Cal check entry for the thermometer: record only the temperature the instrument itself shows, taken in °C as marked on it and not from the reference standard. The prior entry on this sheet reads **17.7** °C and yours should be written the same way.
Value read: **38.2** °C
